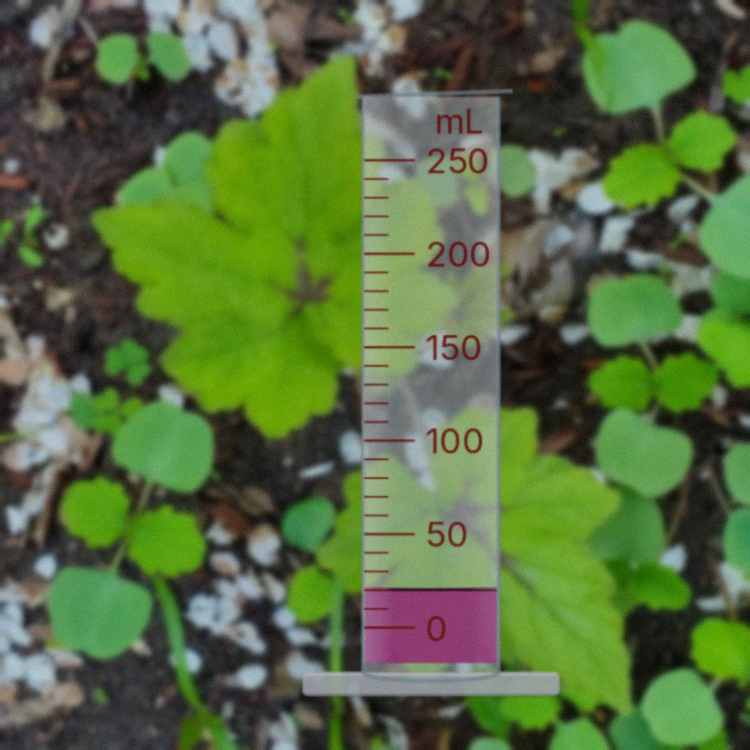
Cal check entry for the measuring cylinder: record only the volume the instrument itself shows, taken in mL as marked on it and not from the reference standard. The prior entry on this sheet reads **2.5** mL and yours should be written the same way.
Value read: **20** mL
